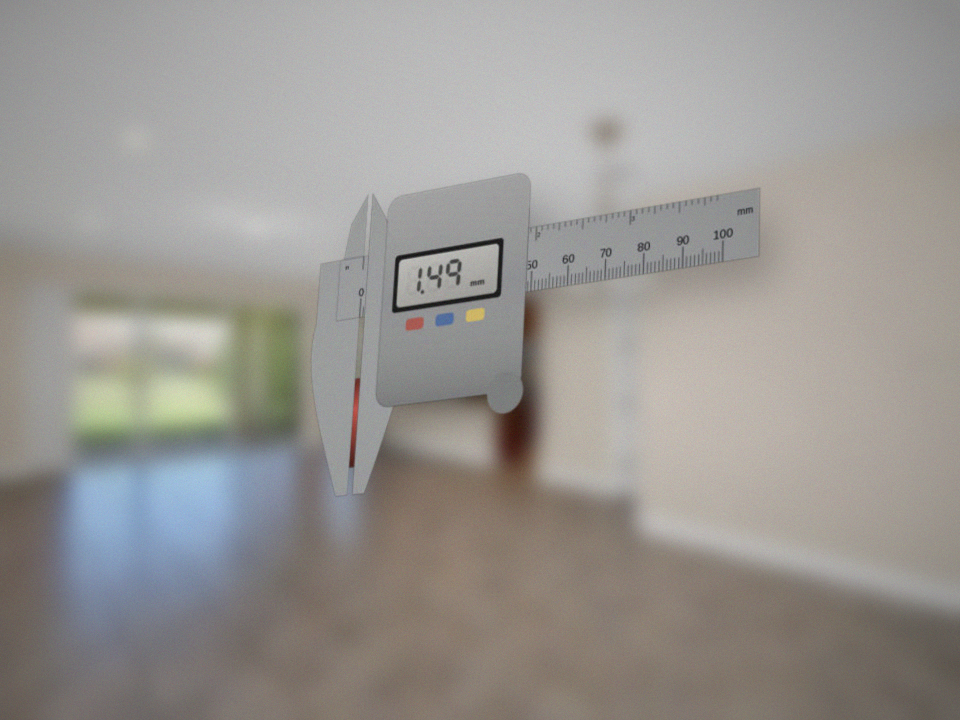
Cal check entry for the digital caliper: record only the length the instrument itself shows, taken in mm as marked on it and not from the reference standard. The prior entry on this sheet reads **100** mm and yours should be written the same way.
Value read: **1.49** mm
